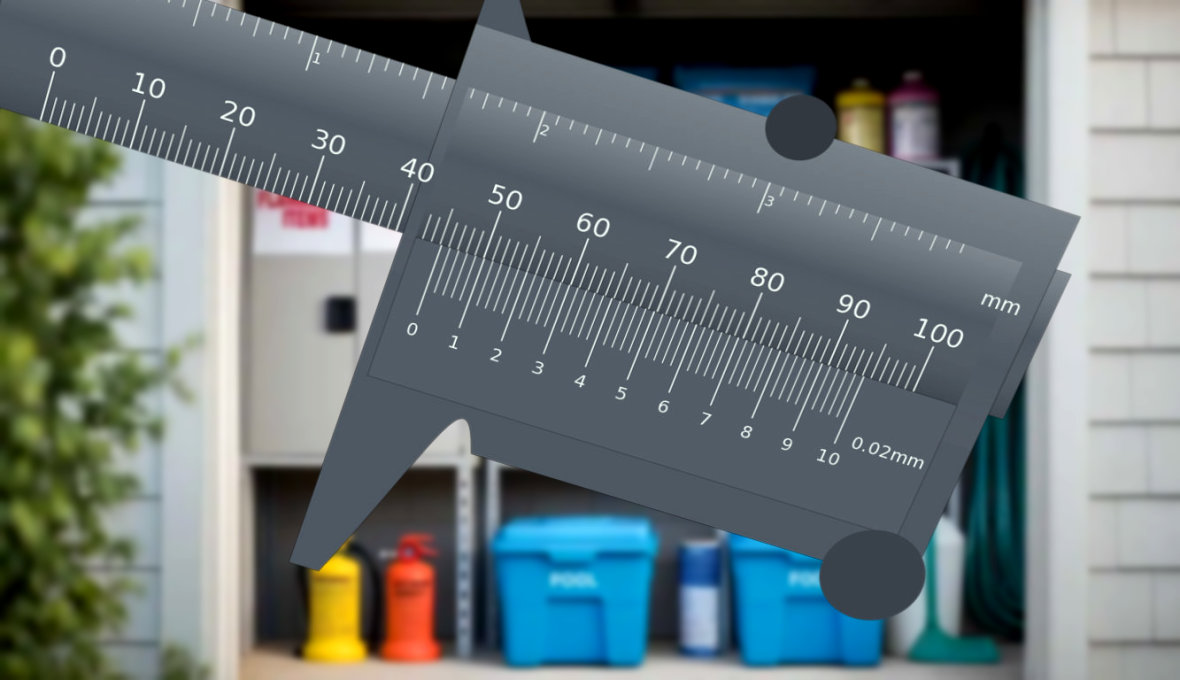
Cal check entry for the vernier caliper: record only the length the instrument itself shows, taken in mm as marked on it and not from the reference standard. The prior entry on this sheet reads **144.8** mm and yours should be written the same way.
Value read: **45.2** mm
